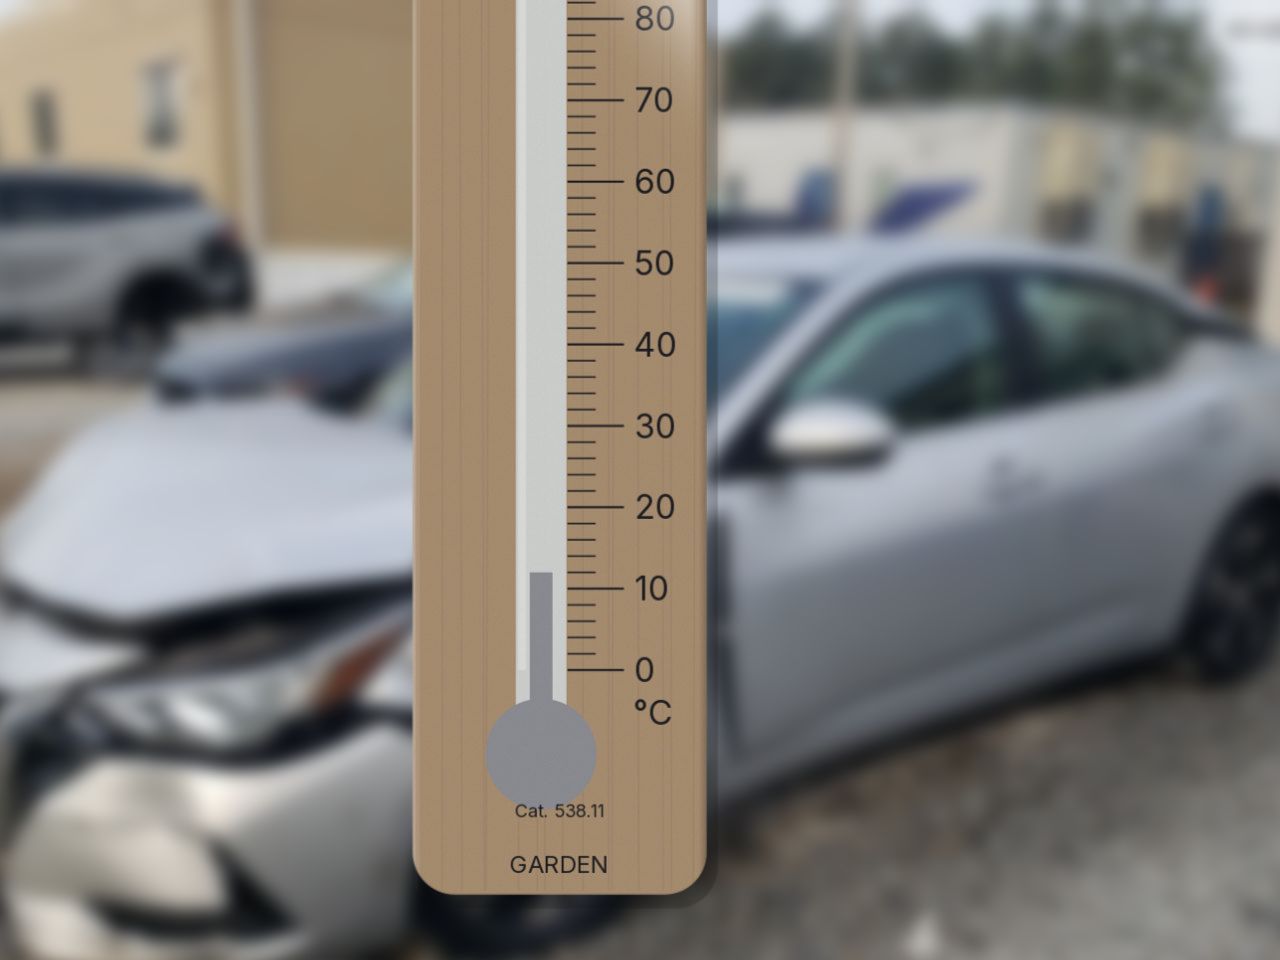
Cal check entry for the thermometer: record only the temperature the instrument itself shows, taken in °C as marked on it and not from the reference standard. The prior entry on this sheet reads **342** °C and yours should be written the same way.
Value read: **12** °C
